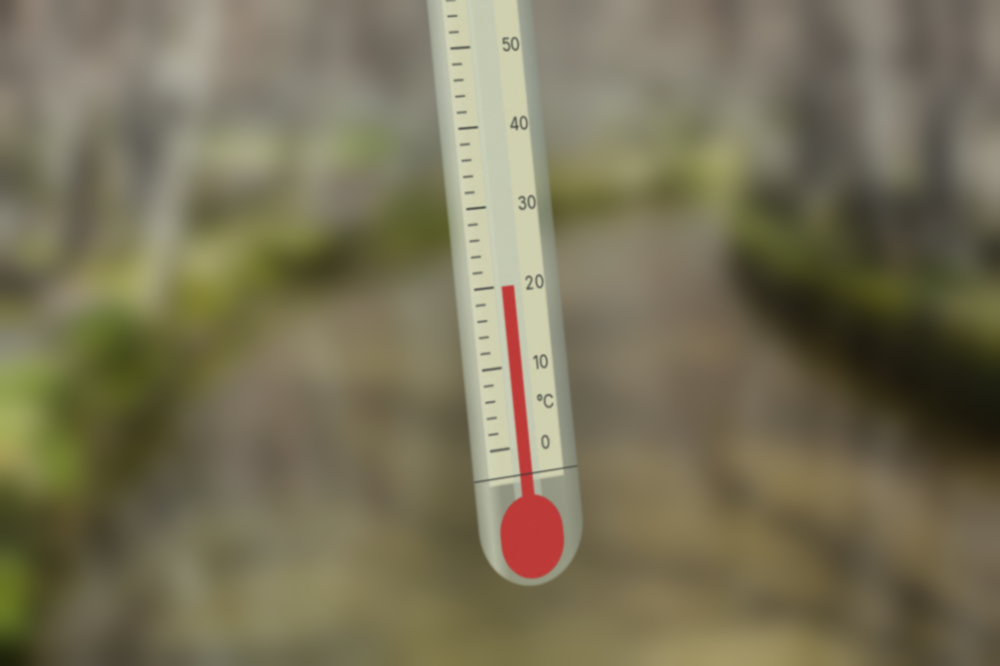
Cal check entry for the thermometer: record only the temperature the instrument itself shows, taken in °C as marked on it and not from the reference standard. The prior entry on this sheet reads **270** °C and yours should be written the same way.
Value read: **20** °C
